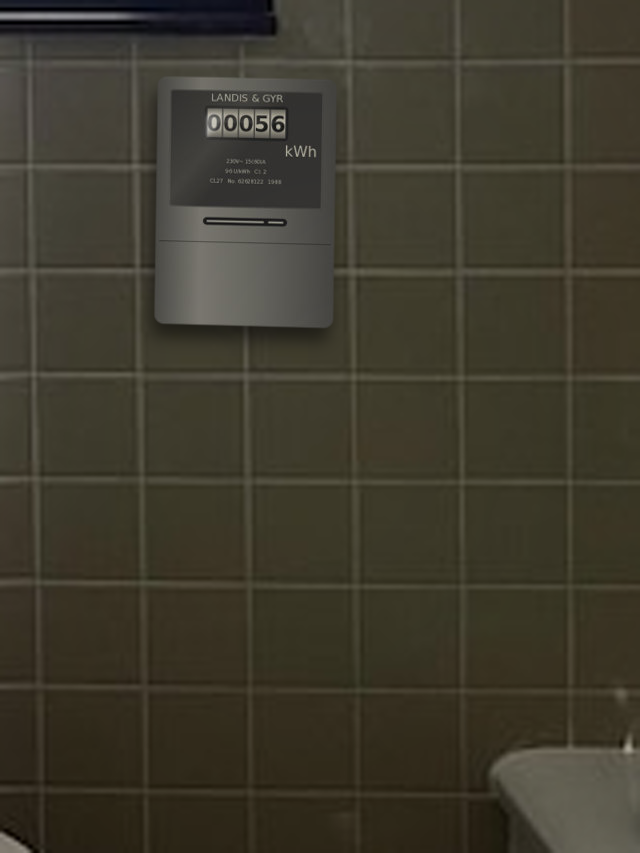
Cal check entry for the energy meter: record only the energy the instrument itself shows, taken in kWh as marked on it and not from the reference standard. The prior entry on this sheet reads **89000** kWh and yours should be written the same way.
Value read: **56** kWh
